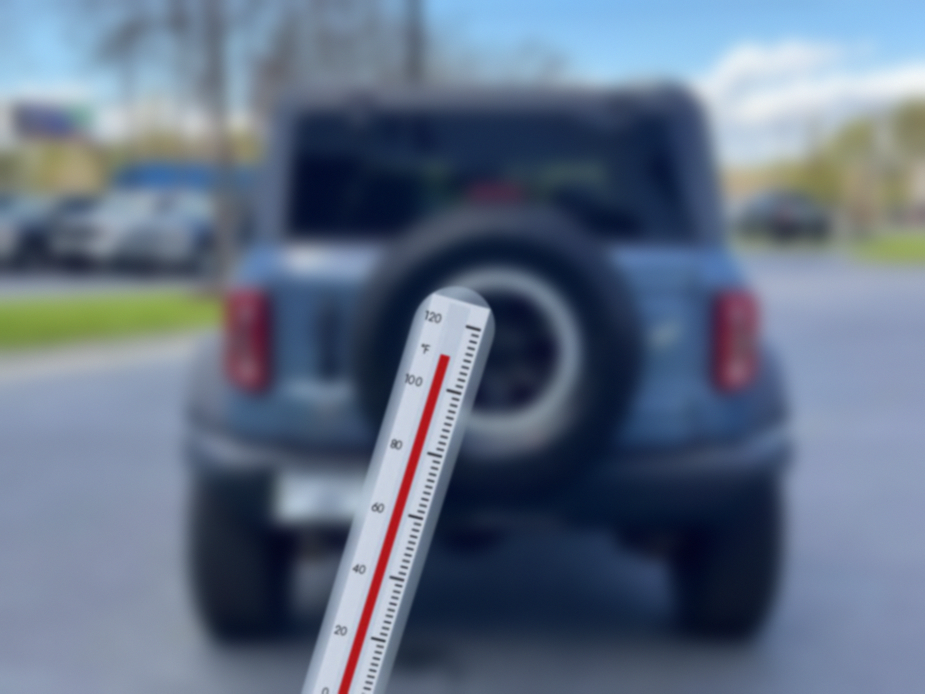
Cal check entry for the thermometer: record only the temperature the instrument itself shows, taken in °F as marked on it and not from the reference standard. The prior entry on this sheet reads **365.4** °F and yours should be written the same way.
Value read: **110** °F
